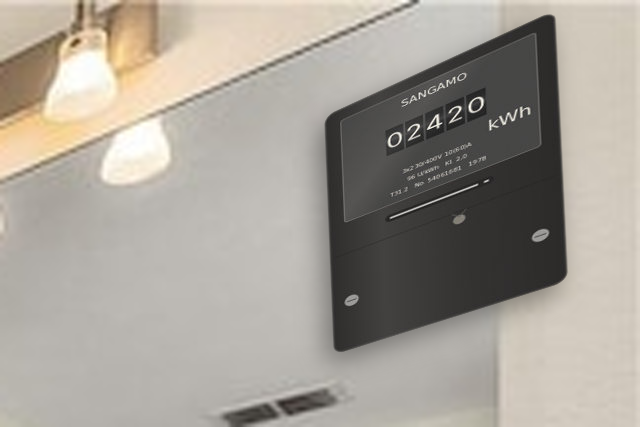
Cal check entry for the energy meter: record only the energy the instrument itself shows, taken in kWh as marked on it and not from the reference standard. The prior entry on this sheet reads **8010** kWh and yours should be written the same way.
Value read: **2420** kWh
